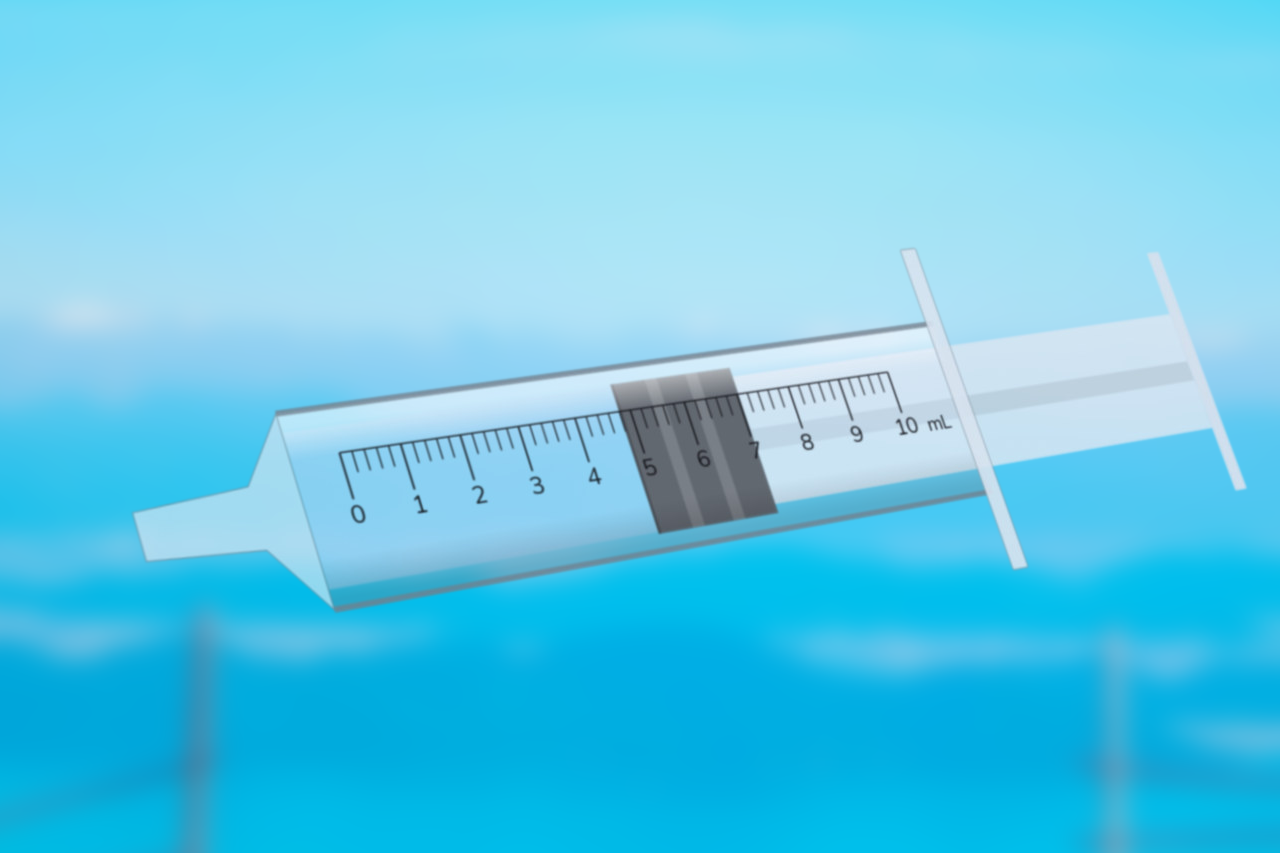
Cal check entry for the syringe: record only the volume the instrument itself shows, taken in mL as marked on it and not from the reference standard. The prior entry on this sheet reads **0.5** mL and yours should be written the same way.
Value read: **4.8** mL
